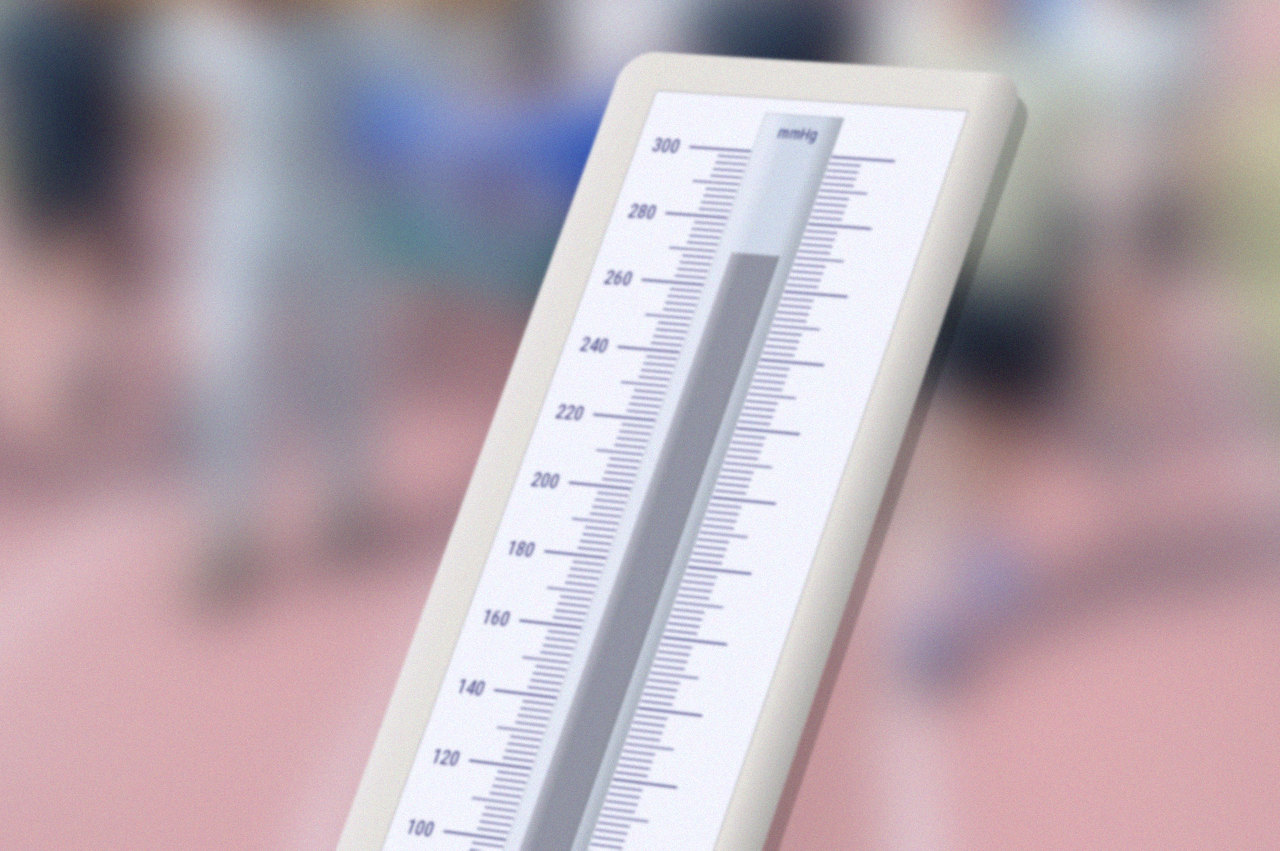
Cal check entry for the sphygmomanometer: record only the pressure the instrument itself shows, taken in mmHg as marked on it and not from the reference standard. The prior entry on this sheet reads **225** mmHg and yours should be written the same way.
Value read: **270** mmHg
